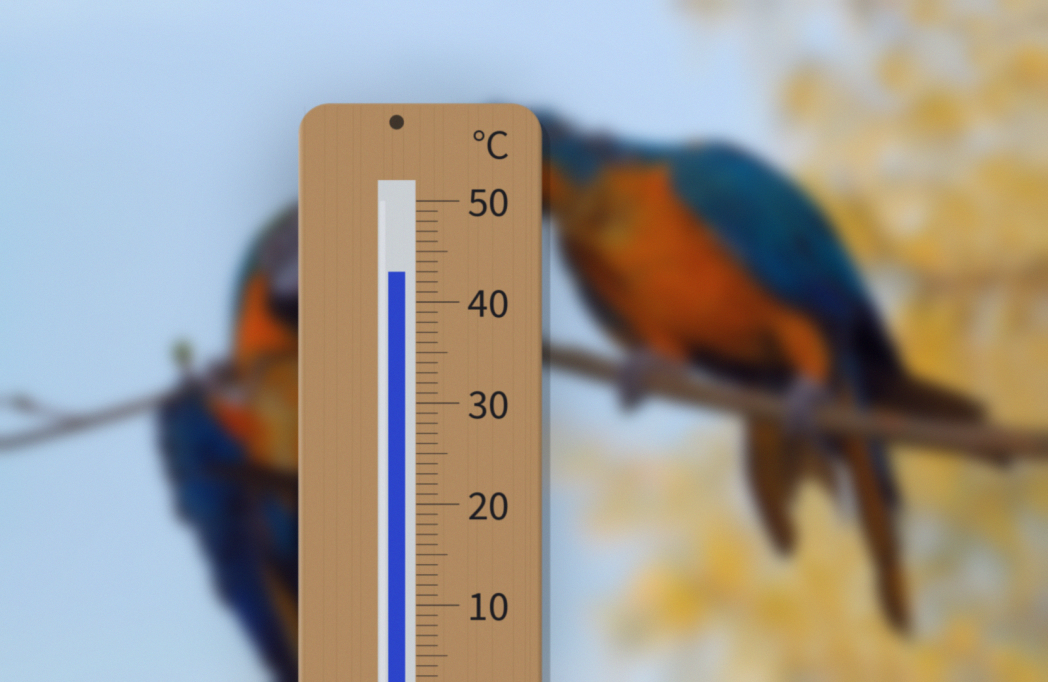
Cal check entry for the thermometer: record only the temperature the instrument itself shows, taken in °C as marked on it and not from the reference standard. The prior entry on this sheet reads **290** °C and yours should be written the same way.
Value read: **43** °C
